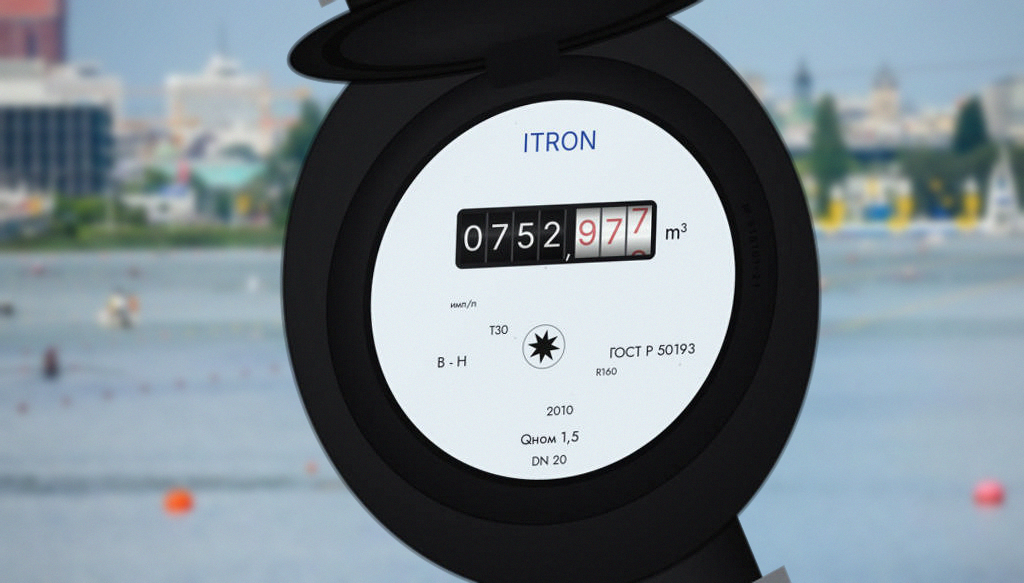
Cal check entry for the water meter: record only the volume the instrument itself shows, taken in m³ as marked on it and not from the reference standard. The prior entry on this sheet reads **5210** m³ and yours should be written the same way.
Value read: **752.977** m³
